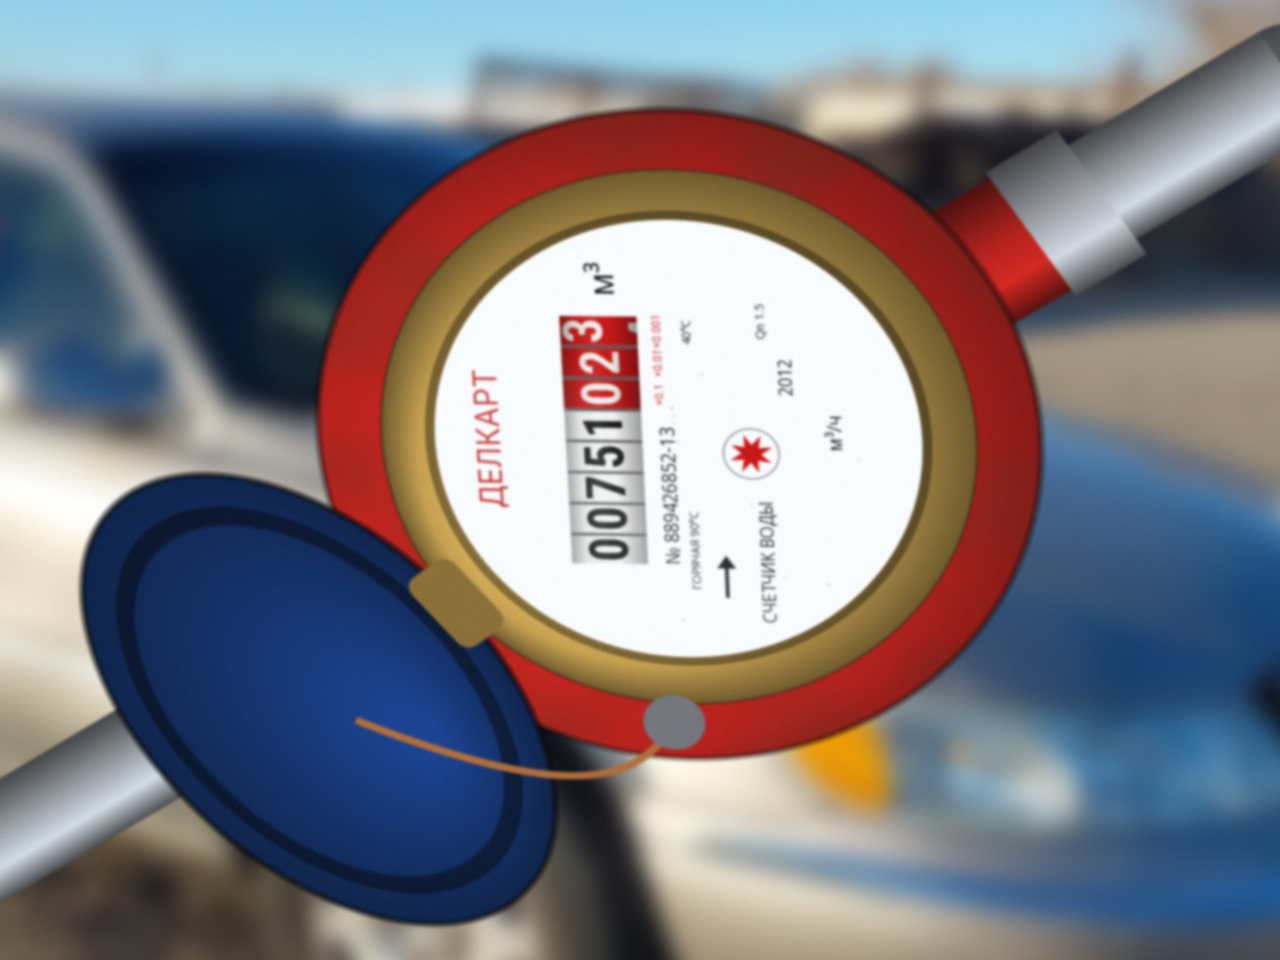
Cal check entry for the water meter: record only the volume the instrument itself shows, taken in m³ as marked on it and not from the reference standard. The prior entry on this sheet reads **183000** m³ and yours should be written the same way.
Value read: **751.023** m³
